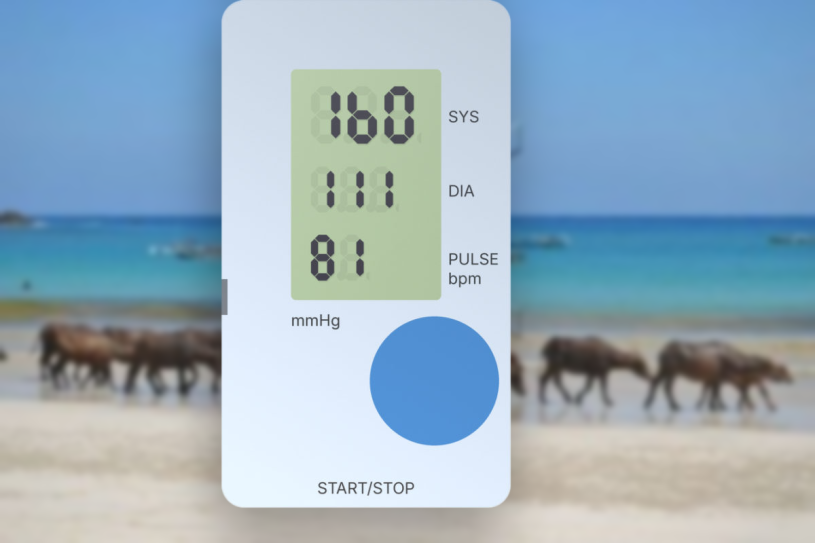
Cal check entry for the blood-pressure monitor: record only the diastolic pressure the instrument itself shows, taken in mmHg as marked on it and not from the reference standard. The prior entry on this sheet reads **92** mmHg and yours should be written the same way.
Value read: **111** mmHg
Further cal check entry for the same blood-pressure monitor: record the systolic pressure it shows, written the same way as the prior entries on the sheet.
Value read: **160** mmHg
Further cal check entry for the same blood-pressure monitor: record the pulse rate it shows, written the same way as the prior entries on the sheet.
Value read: **81** bpm
